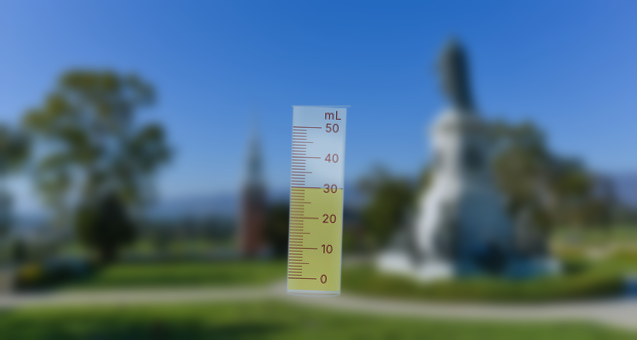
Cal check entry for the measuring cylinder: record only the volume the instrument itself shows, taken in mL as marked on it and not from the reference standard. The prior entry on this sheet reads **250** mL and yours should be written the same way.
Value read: **30** mL
